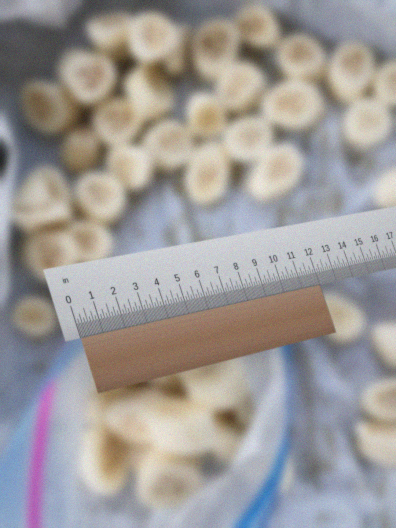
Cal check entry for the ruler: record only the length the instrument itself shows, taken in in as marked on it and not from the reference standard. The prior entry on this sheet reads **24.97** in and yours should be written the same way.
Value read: **12** in
